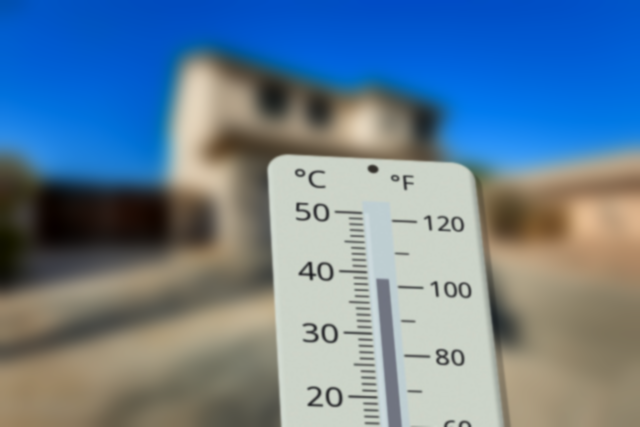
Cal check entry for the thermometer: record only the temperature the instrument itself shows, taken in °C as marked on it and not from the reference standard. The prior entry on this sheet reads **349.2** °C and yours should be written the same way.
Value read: **39** °C
